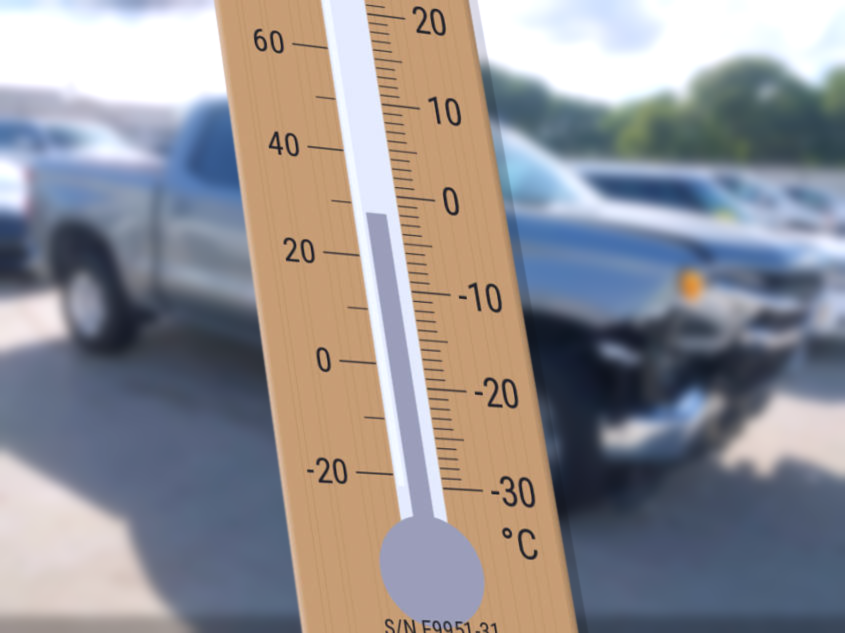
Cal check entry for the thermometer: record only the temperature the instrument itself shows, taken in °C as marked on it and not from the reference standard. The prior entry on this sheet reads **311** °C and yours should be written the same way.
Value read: **-2** °C
